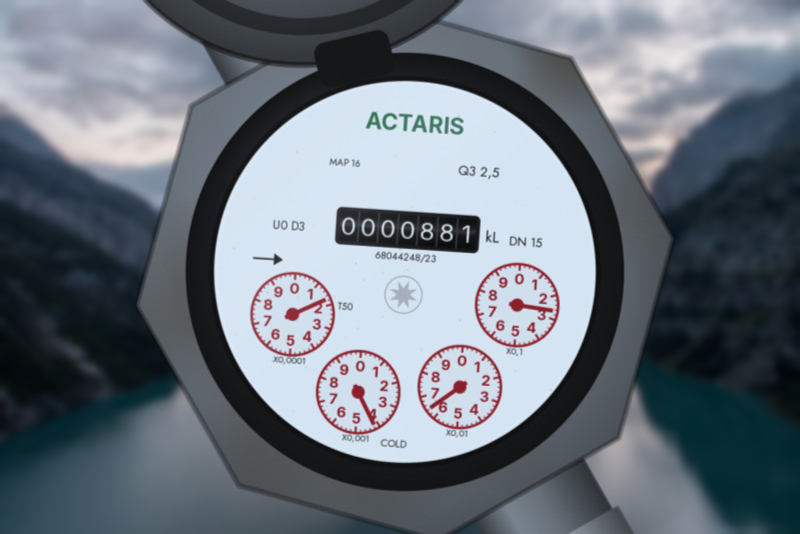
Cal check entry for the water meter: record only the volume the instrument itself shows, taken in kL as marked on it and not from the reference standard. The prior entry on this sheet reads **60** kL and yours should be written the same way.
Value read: **881.2641** kL
